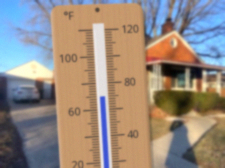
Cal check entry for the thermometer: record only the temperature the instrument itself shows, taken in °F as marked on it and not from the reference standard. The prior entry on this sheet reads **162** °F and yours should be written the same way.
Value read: **70** °F
